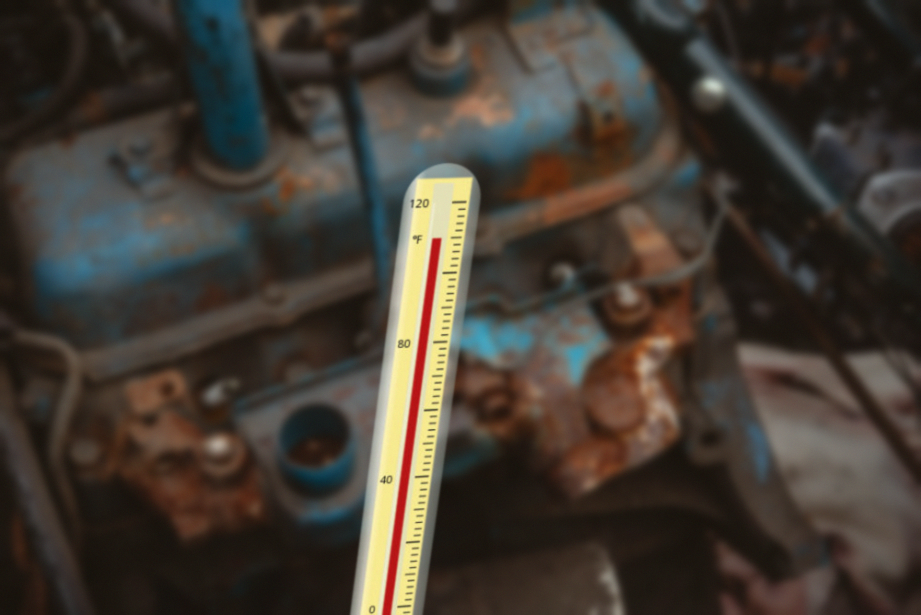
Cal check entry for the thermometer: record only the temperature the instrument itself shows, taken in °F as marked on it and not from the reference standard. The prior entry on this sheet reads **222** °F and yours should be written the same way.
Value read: **110** °F
